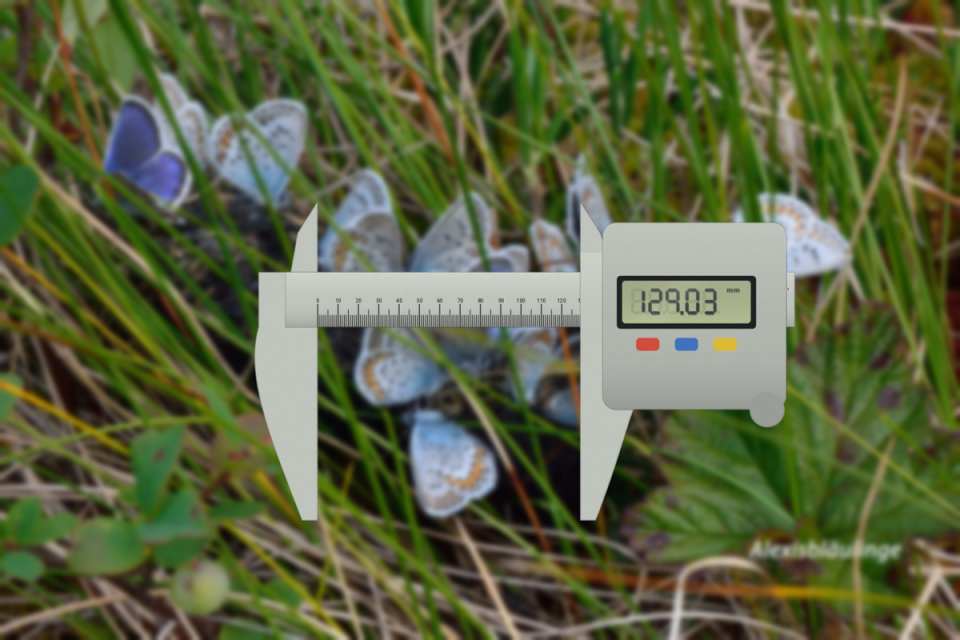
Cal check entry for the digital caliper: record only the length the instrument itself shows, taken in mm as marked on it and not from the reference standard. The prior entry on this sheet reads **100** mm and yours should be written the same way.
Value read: **129.03** mm
